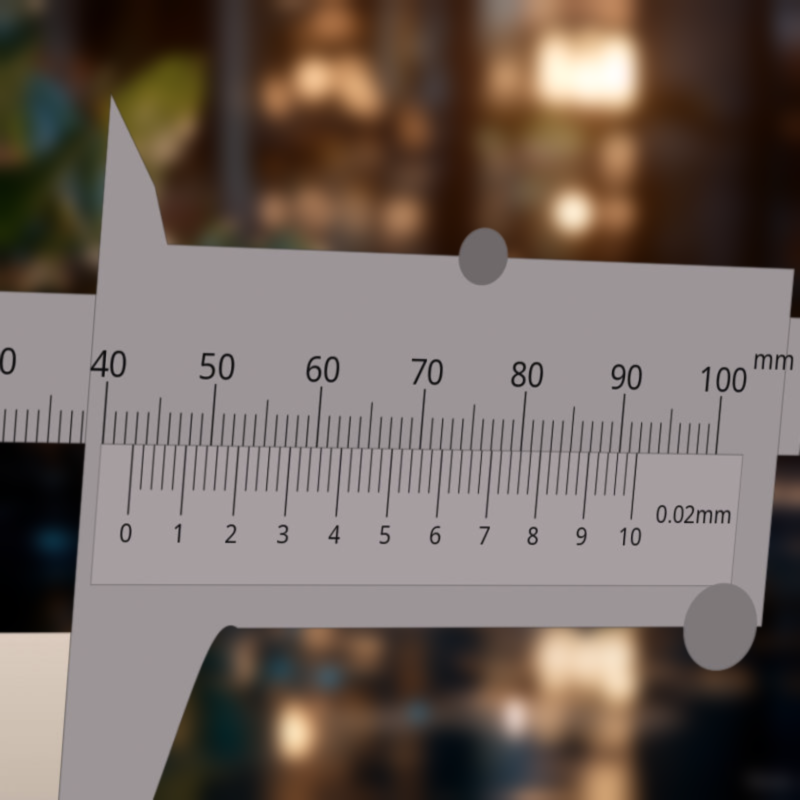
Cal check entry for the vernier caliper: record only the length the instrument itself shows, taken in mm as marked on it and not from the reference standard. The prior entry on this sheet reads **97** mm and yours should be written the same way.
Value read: **42.8** mm
